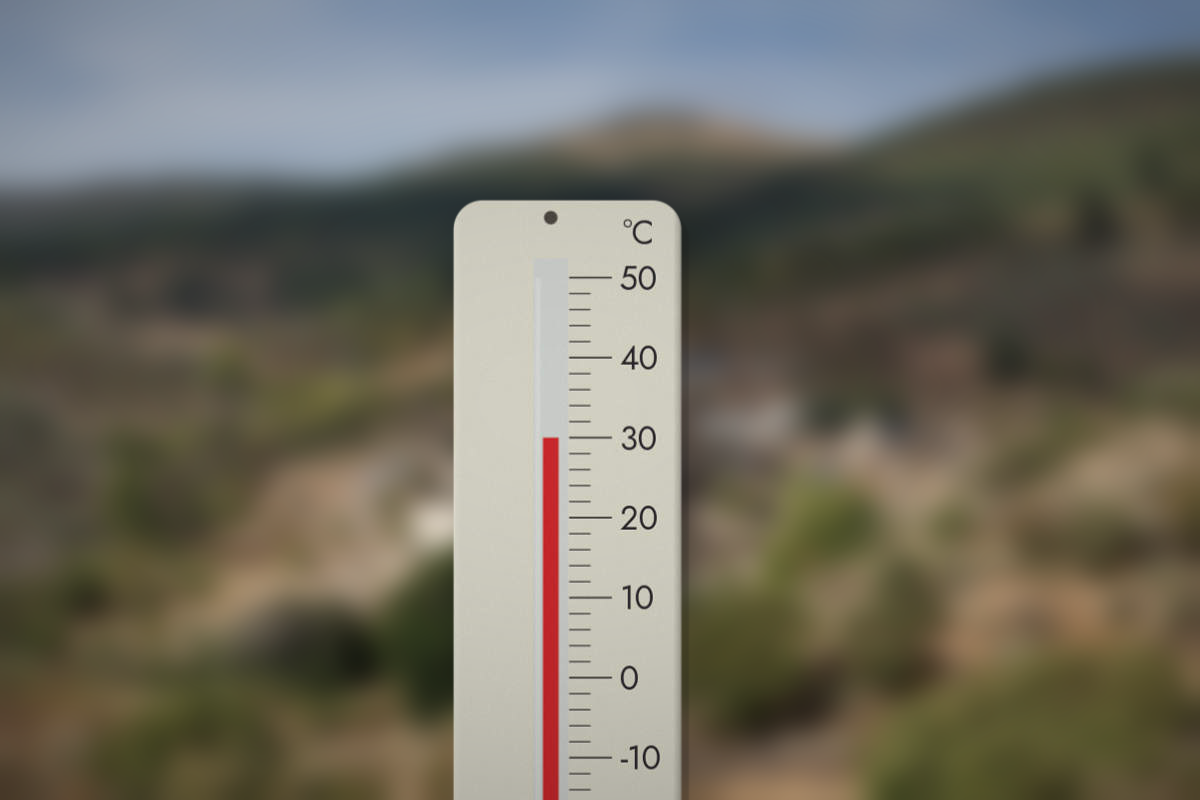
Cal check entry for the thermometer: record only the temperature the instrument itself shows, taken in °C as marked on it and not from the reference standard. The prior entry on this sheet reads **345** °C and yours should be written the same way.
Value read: **30** °C
